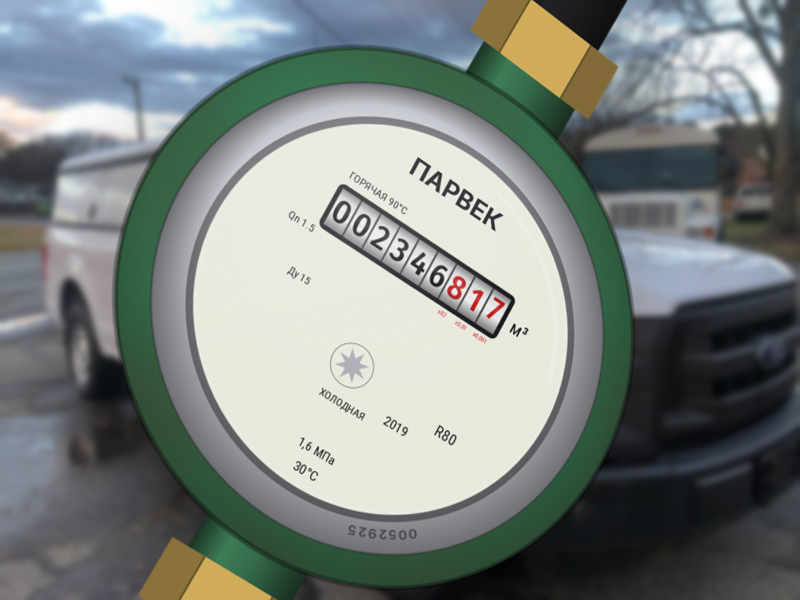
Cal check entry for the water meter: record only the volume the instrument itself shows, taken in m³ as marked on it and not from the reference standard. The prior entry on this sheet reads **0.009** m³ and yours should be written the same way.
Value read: **2346.817** m³
